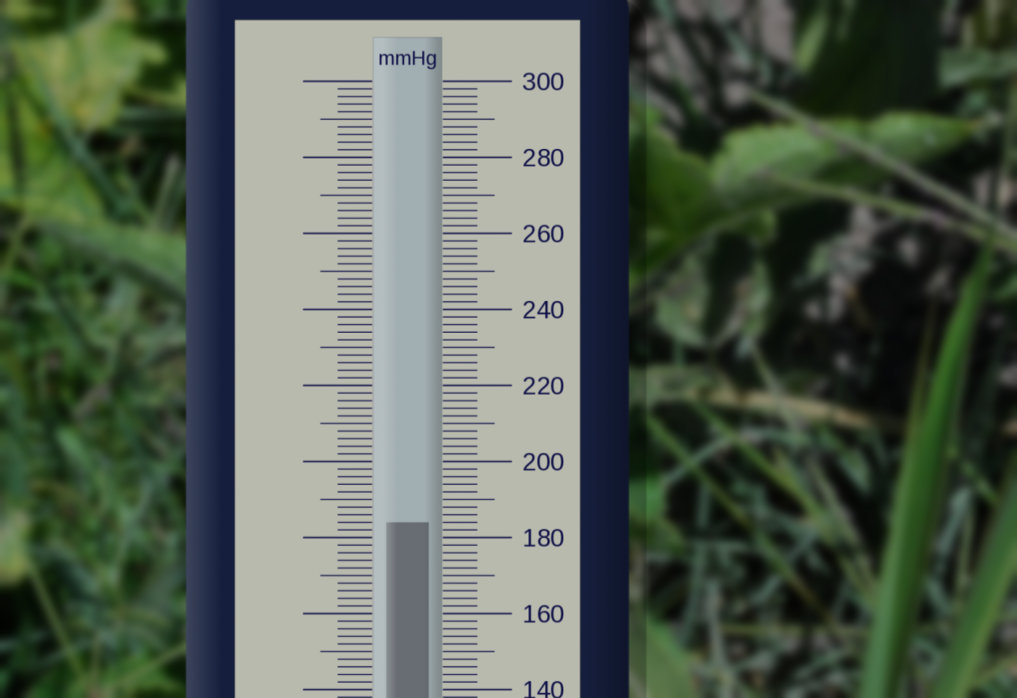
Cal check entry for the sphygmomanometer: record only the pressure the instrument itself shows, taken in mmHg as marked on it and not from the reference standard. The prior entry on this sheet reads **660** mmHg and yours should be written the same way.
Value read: **184** mmHg
